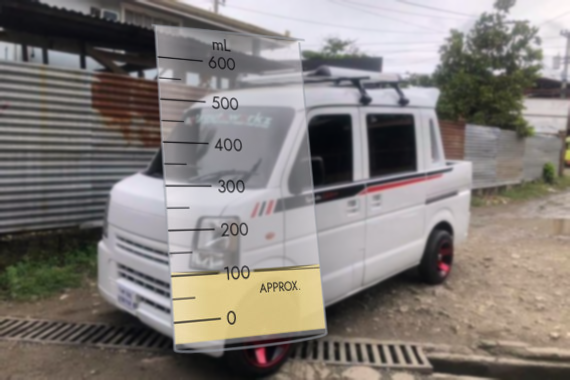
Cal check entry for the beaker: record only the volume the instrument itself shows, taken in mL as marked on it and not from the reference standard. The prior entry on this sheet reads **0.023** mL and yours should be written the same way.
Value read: **100** mL
